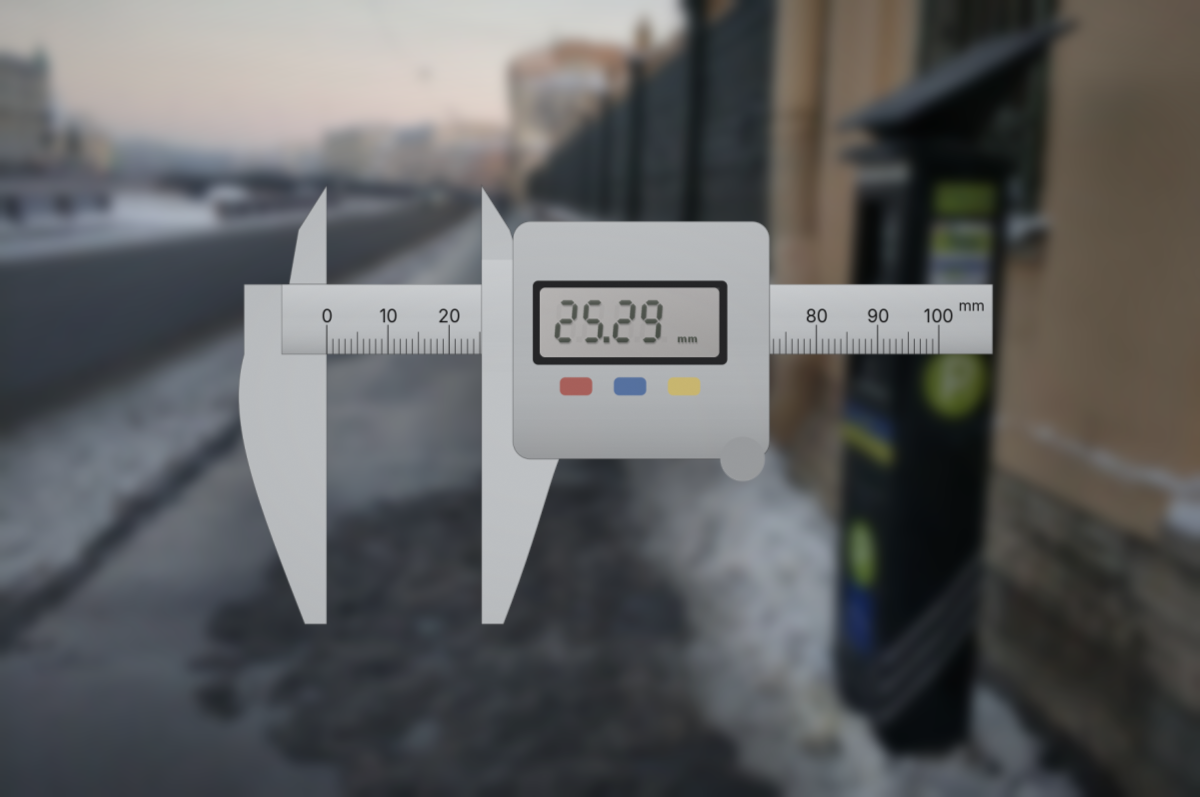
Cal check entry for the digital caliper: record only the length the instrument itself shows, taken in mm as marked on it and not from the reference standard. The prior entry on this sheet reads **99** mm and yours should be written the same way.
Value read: **25.29** mm
